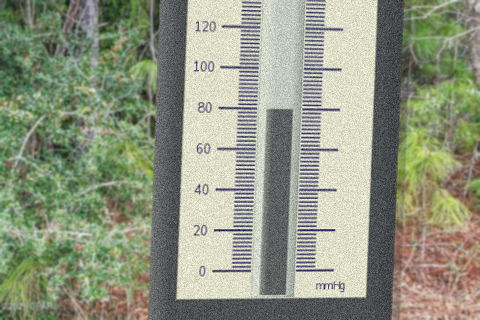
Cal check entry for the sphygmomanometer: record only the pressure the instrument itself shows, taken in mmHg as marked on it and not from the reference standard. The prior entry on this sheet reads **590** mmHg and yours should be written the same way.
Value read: **80** mmHg
